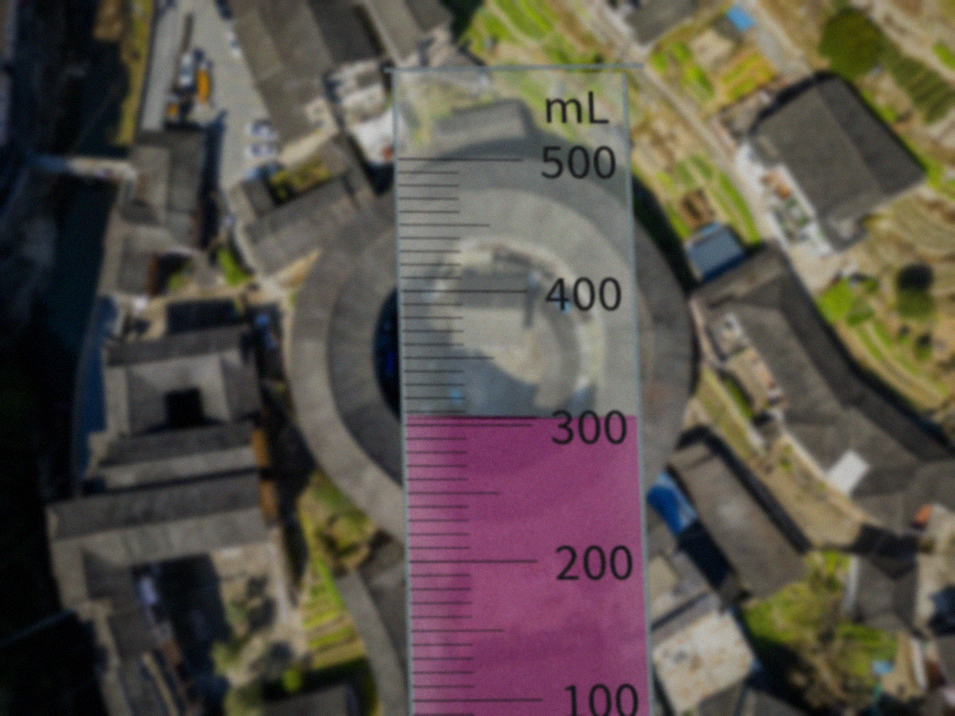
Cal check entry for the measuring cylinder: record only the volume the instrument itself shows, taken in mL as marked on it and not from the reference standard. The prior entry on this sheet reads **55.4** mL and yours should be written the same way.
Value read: **305** mL
